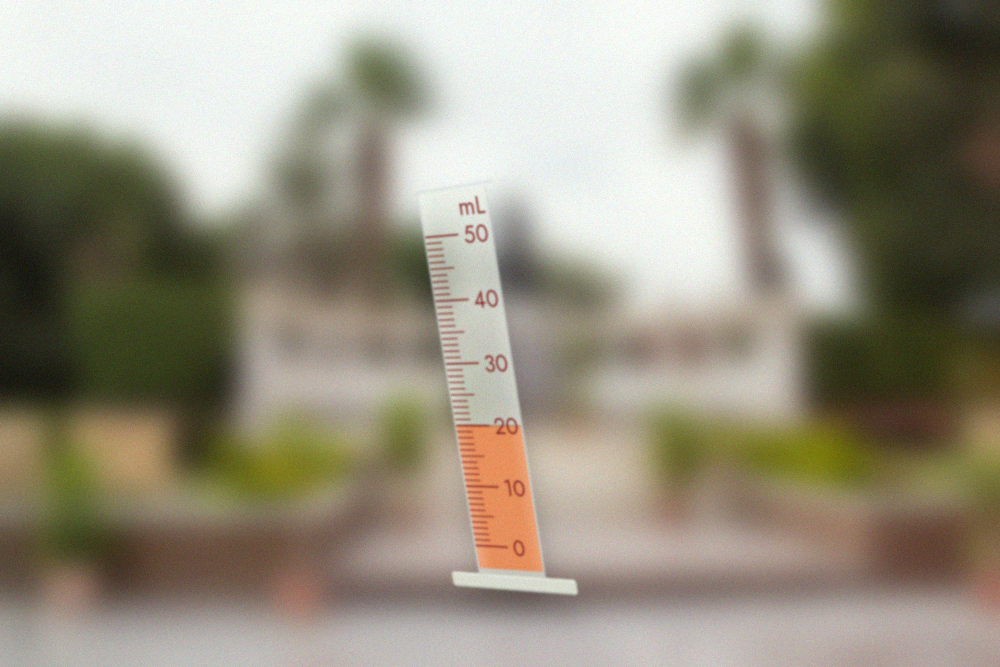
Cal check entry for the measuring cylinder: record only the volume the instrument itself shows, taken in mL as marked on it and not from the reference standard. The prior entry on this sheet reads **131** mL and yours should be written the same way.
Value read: **20** mL
